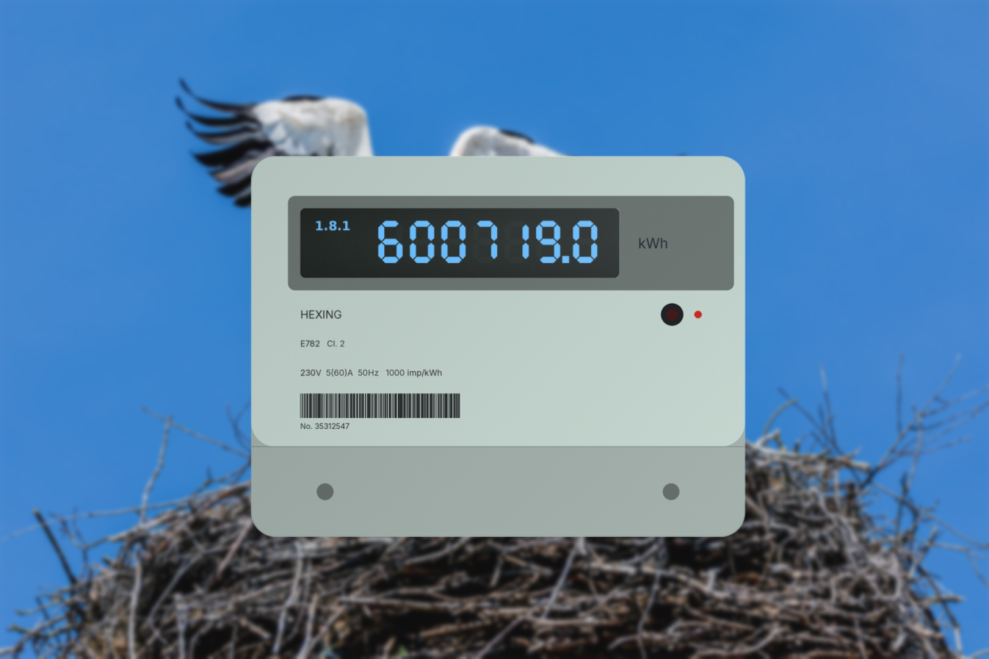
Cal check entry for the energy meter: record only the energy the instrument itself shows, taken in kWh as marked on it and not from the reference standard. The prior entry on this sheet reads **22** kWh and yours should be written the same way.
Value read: **600719.0** kWh
